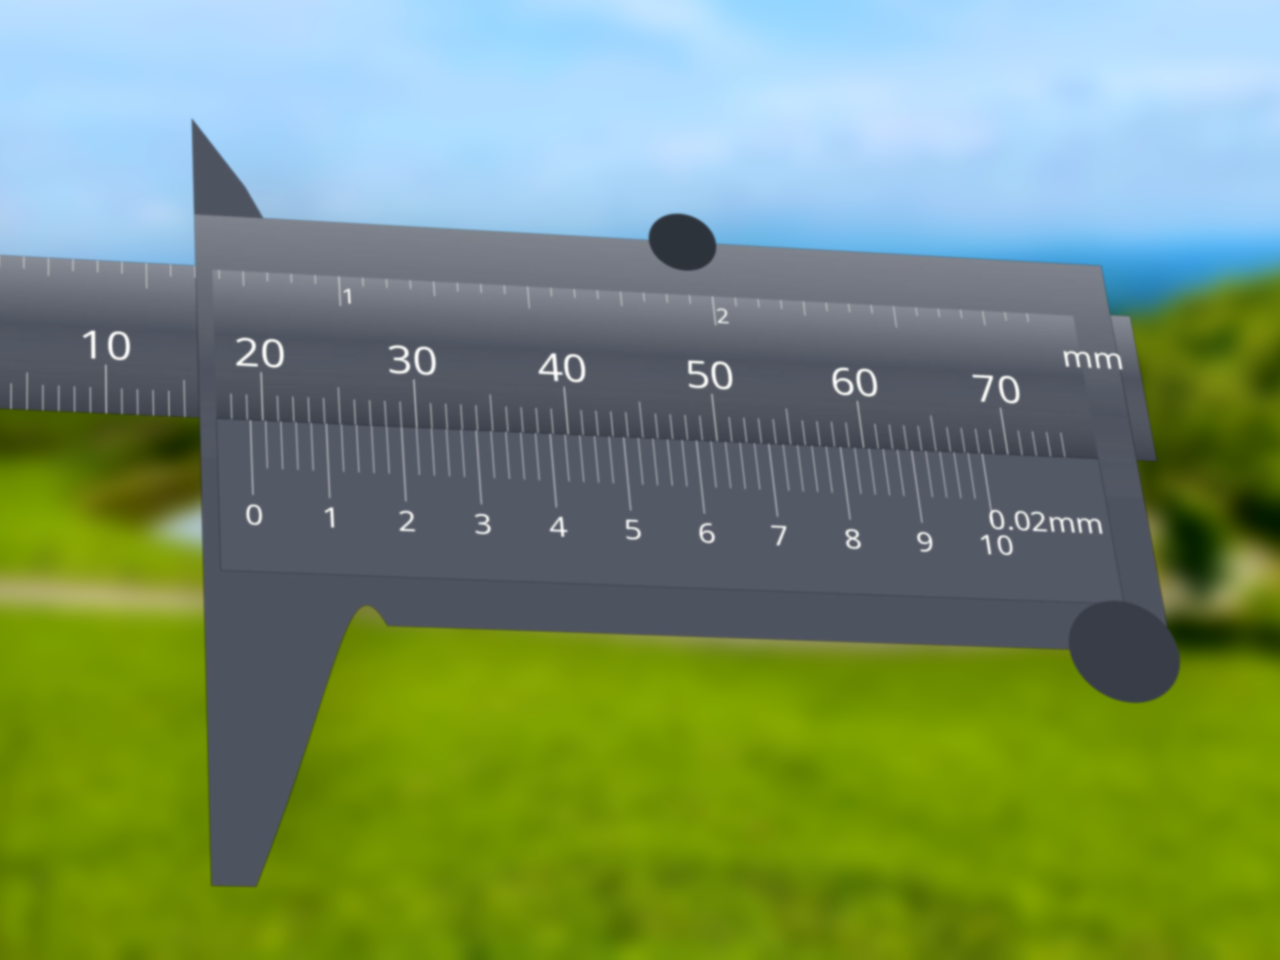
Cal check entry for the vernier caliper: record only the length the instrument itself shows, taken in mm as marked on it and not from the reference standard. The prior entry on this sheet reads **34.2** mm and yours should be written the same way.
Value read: **19.2** mm
